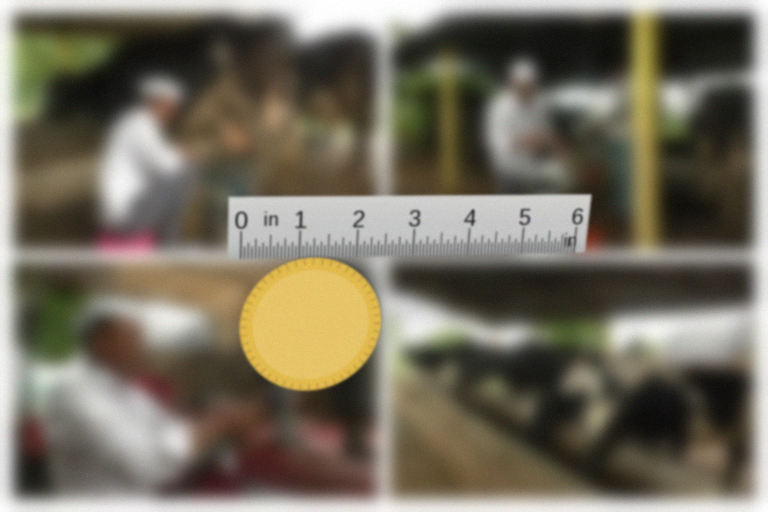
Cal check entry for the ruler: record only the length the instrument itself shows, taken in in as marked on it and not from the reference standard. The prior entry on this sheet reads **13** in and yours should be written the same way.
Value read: **2.5** in
